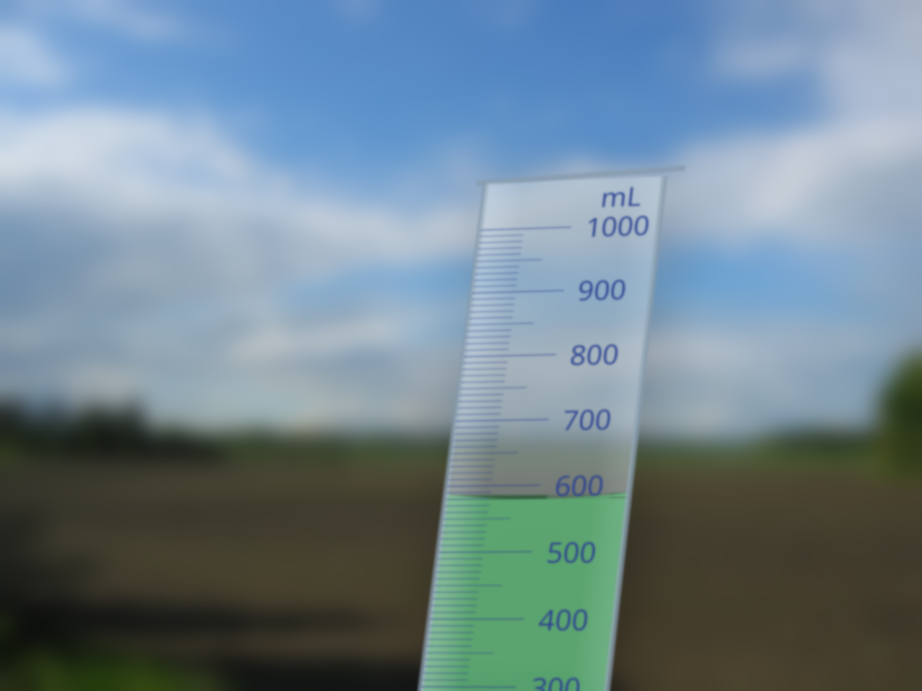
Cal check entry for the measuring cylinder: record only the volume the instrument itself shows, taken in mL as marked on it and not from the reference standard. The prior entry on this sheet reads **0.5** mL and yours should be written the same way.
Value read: **580** mL
